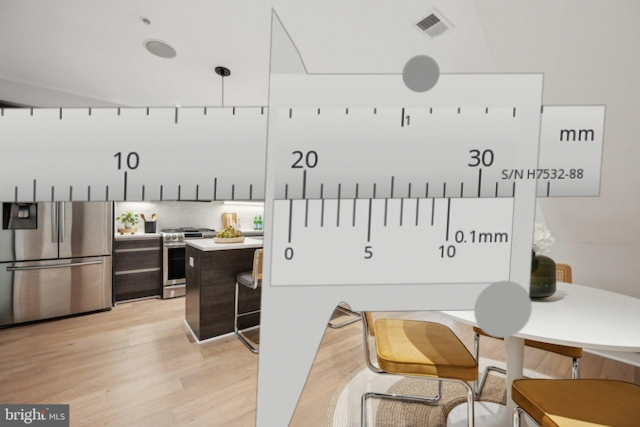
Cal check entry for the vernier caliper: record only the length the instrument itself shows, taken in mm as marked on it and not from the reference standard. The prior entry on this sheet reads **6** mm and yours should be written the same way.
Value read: **19.3** mm
